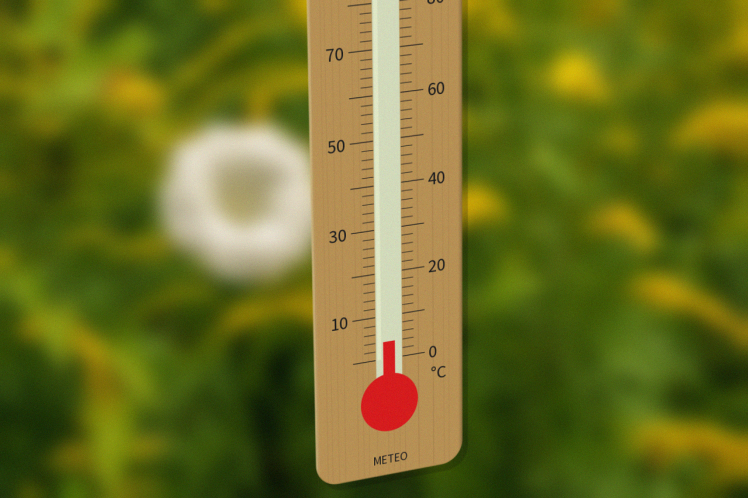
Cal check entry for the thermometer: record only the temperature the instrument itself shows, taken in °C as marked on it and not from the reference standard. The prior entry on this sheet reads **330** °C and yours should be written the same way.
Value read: **4** °C
